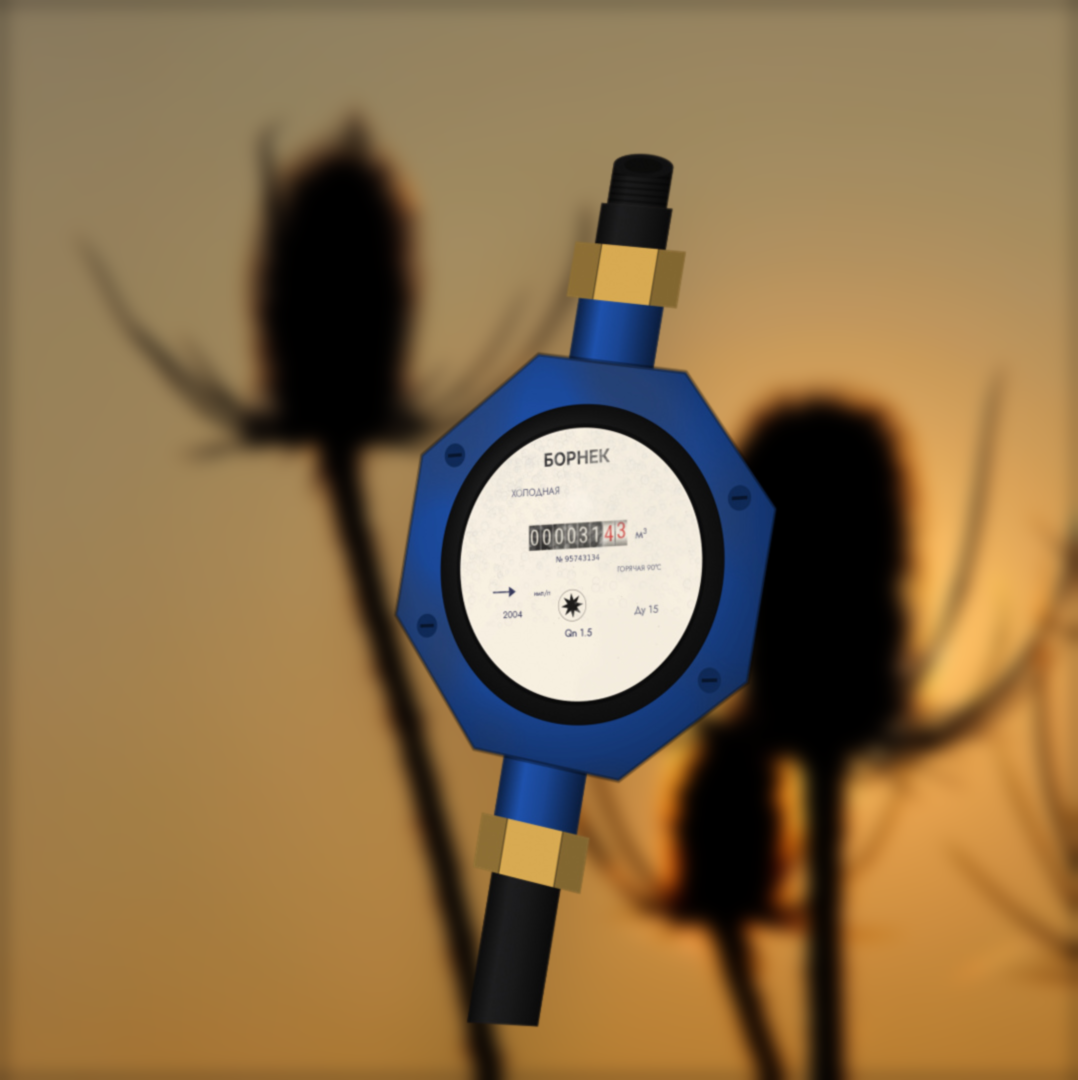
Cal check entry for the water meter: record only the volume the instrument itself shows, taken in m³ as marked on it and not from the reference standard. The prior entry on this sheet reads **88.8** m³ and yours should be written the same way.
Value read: **31.43** m³
